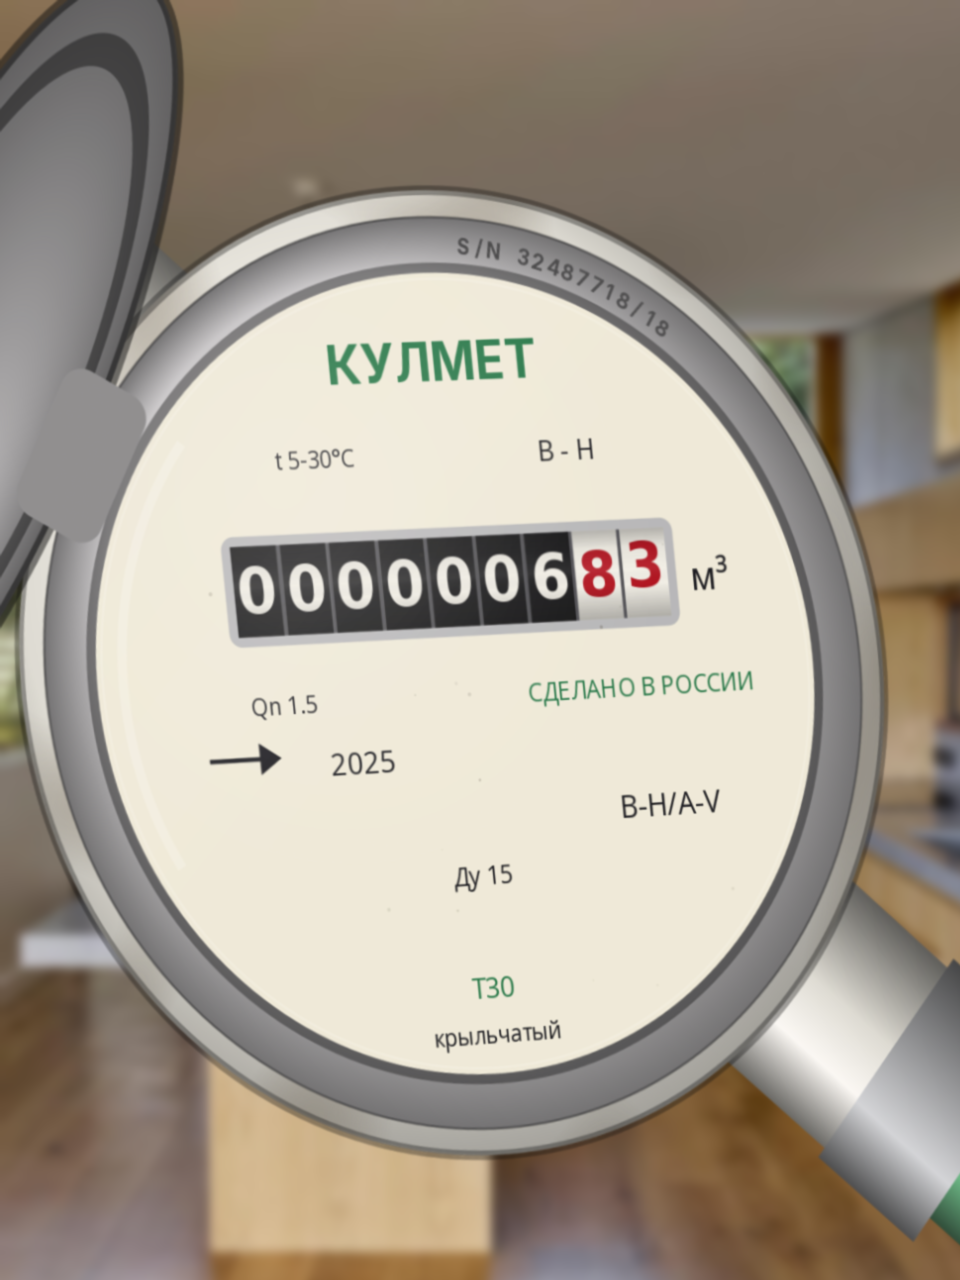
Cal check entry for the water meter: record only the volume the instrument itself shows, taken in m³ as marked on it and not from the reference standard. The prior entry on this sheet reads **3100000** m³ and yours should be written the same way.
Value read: **6.83** m³
